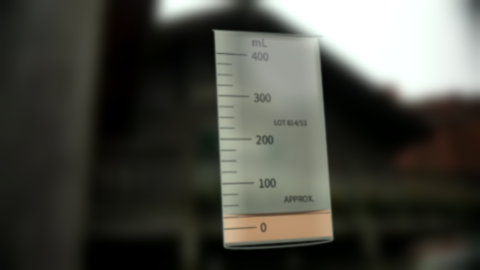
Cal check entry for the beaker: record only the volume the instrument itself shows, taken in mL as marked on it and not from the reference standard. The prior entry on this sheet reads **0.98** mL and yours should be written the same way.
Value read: **25** mL
